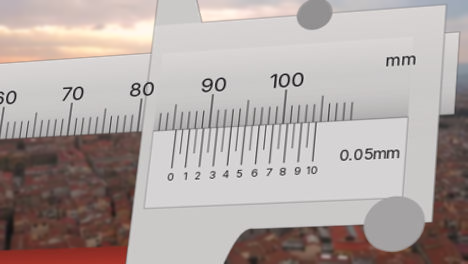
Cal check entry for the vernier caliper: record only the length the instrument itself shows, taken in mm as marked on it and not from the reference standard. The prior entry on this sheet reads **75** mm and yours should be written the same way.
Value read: **85.4** mm
